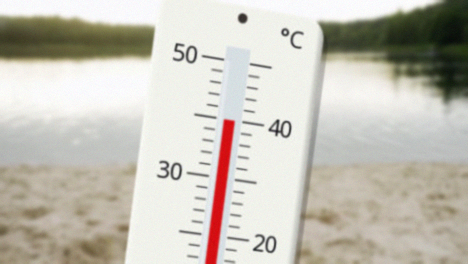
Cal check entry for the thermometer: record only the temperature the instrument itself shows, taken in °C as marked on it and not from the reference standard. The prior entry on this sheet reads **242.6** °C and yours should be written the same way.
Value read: **40** °C
